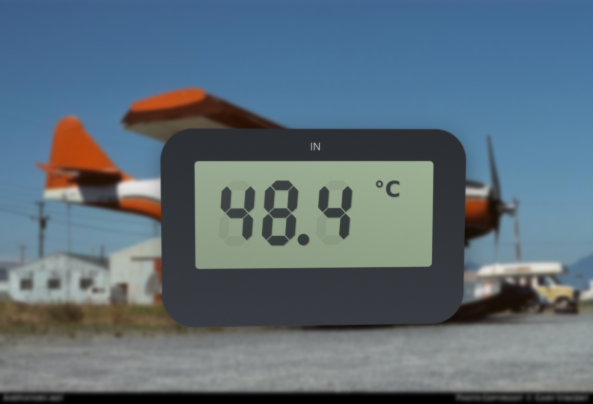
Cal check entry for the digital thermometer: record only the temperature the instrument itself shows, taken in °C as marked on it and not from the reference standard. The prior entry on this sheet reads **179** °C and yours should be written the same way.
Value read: **48.4** °C
